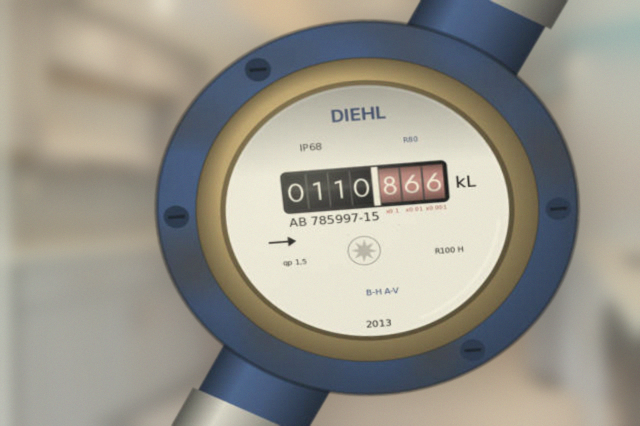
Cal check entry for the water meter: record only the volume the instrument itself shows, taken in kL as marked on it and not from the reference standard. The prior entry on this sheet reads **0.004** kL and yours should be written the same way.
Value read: **110.866** kL
